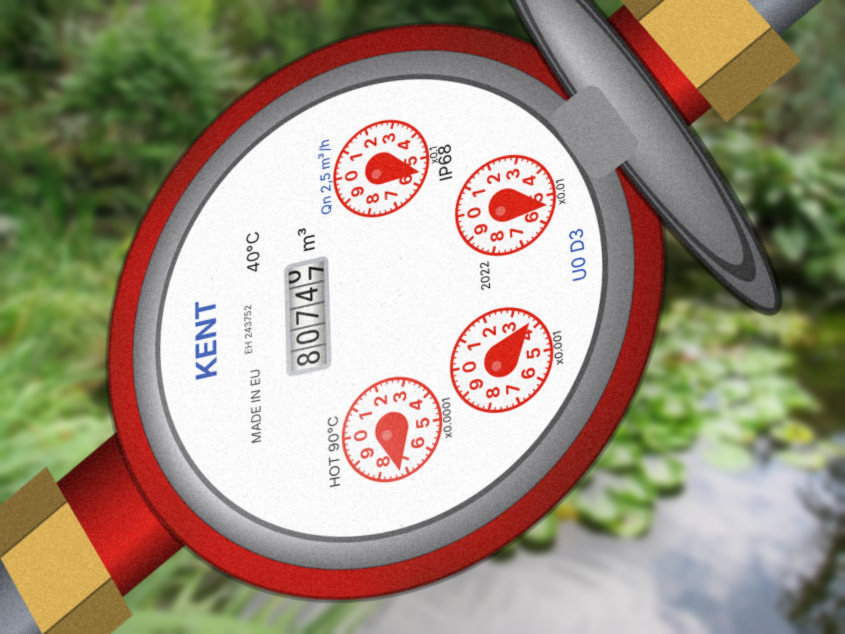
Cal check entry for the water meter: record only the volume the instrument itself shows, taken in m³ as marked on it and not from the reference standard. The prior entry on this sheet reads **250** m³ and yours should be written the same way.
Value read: **80746.5537** m³
